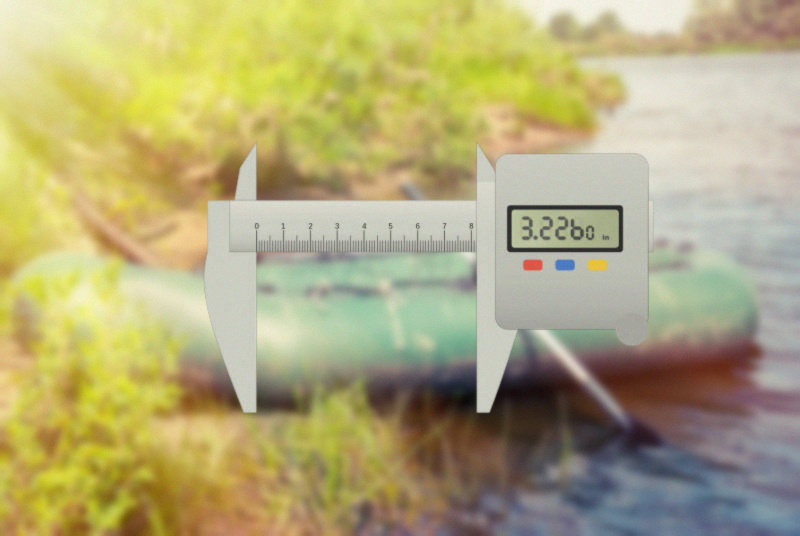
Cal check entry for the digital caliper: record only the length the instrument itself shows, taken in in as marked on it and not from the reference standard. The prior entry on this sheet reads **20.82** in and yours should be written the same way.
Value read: **3.2260** in
